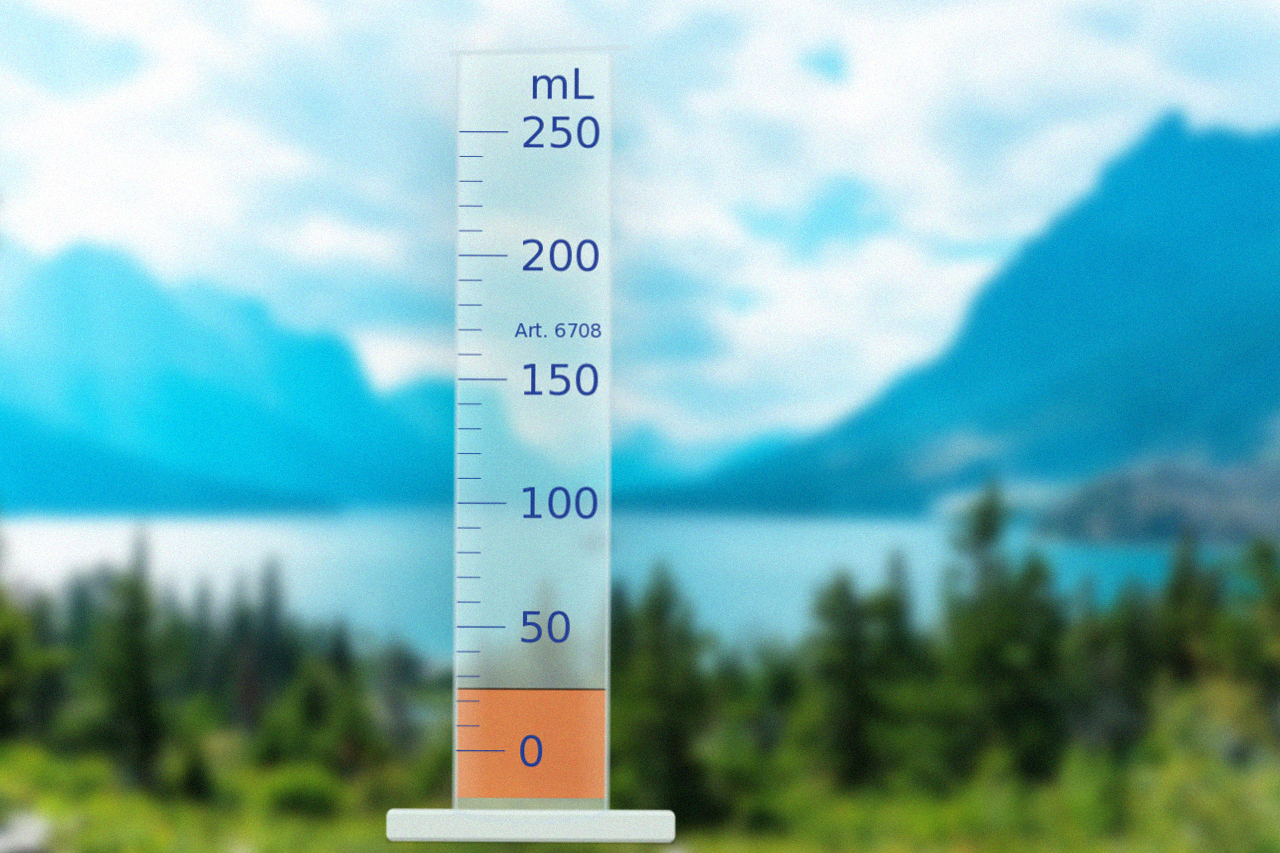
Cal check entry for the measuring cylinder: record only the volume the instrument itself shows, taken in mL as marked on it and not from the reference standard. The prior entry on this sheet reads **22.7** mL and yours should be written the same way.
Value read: **25** mL
